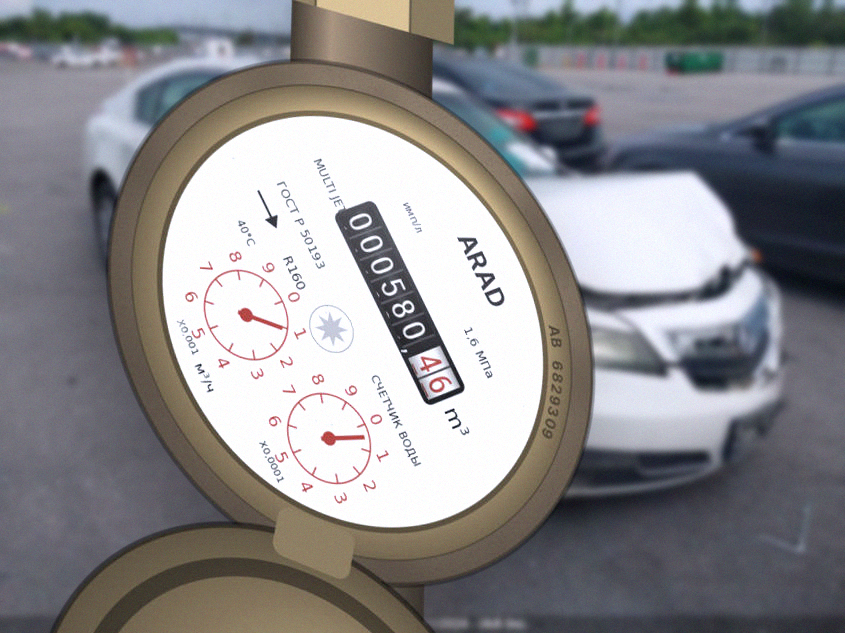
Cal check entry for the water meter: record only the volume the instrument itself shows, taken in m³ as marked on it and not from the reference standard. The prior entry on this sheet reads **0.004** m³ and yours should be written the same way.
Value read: **580.4610** m³
